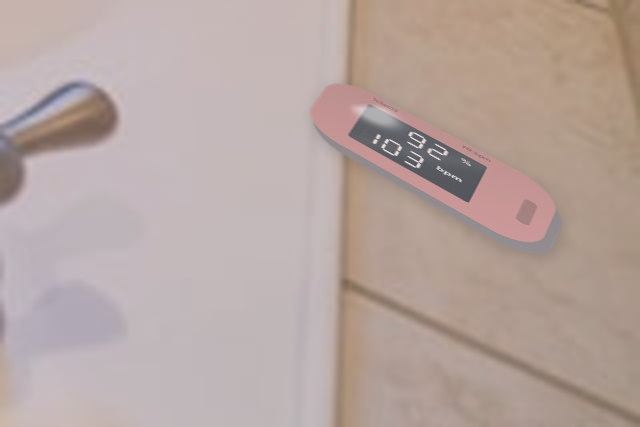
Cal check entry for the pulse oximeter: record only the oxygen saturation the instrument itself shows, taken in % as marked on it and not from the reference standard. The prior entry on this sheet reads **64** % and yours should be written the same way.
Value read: **92** %
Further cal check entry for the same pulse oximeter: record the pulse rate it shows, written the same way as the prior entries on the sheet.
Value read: **103** bpm
